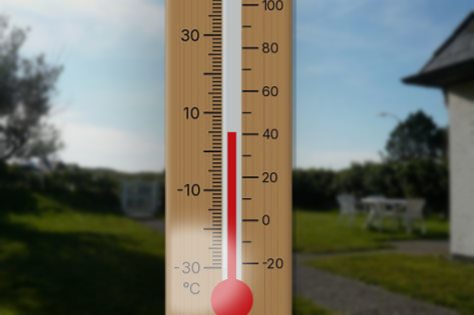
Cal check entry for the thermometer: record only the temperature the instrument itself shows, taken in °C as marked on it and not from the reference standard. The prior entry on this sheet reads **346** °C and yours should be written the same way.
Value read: **5** °C
